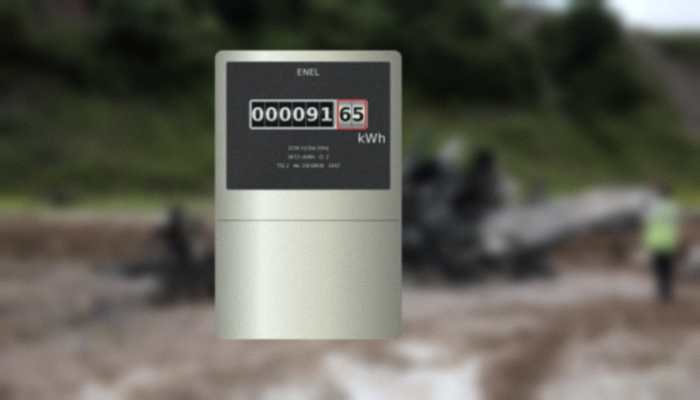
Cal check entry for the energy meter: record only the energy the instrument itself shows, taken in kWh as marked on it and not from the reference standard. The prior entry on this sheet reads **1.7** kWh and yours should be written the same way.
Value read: **91.65** kWh
